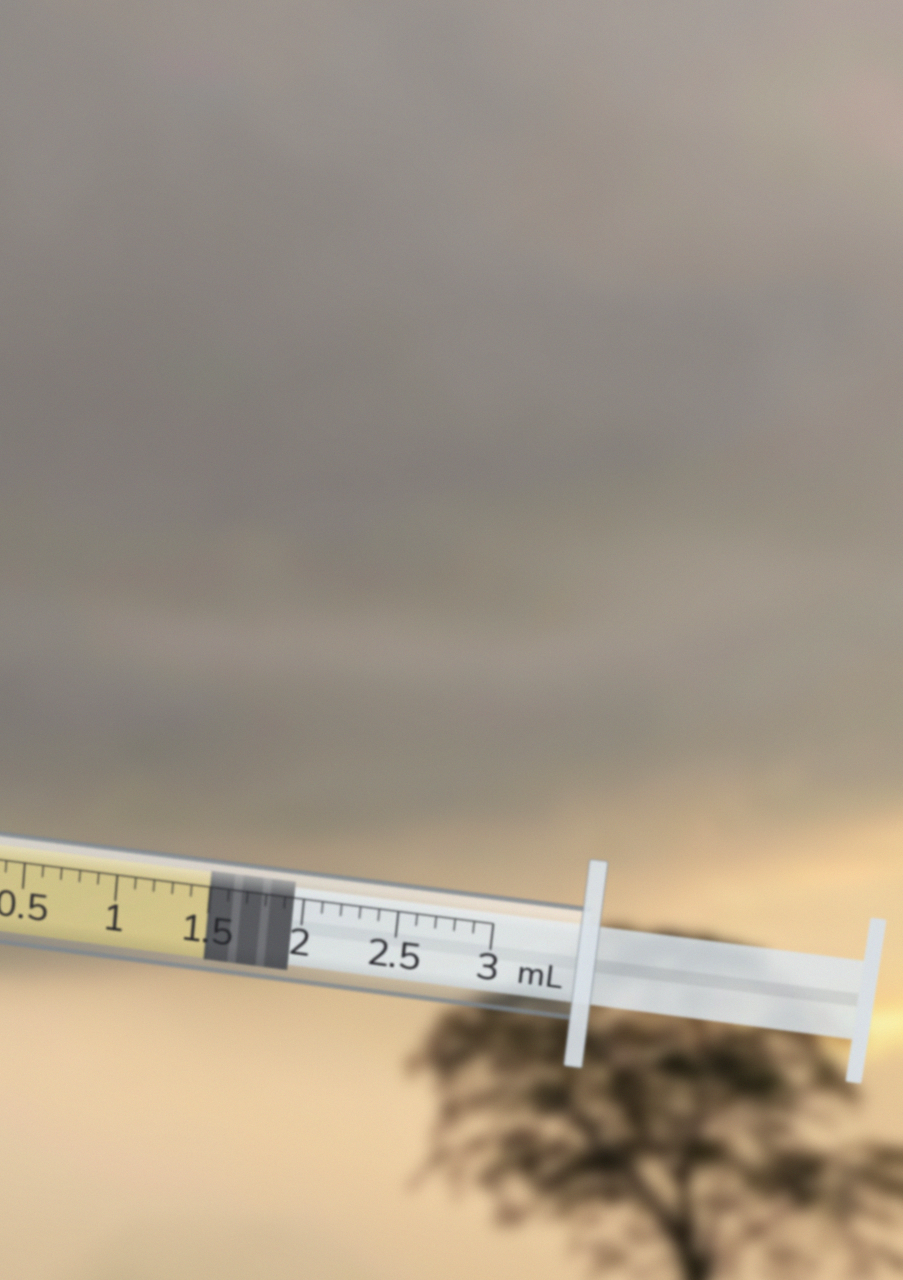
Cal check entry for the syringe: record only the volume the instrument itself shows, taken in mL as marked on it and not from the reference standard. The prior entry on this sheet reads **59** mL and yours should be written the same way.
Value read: **1.5** mL
